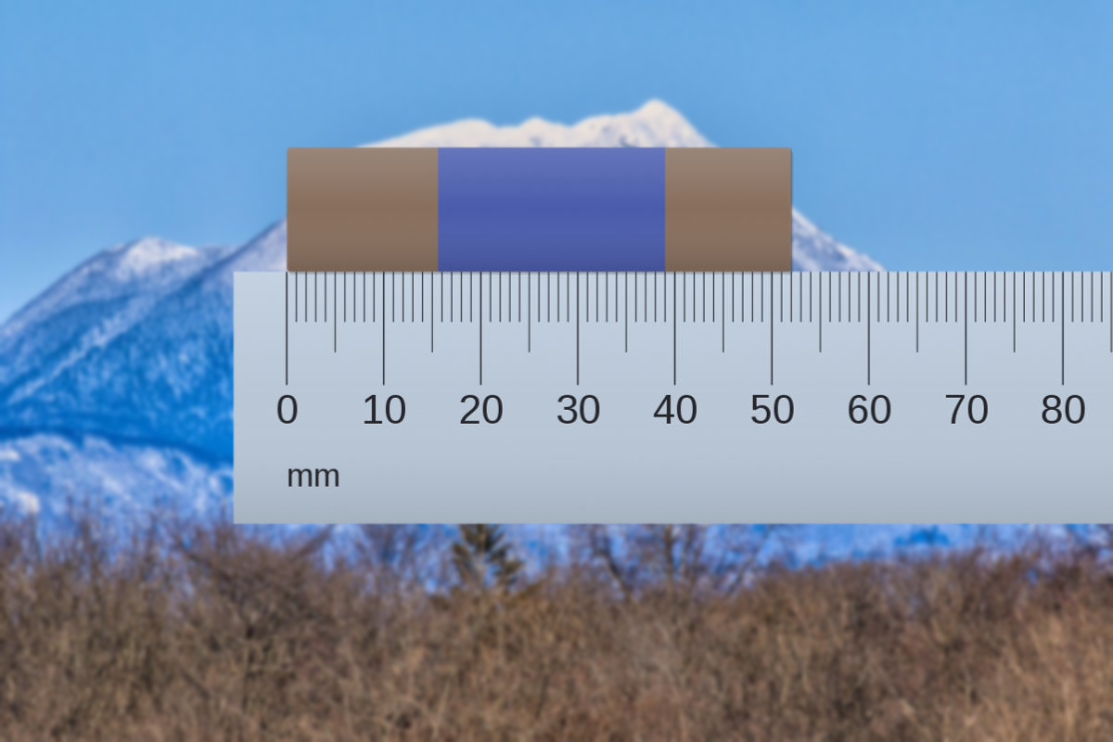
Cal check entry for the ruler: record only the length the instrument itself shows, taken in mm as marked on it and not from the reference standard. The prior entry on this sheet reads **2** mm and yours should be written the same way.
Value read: **52** mm
